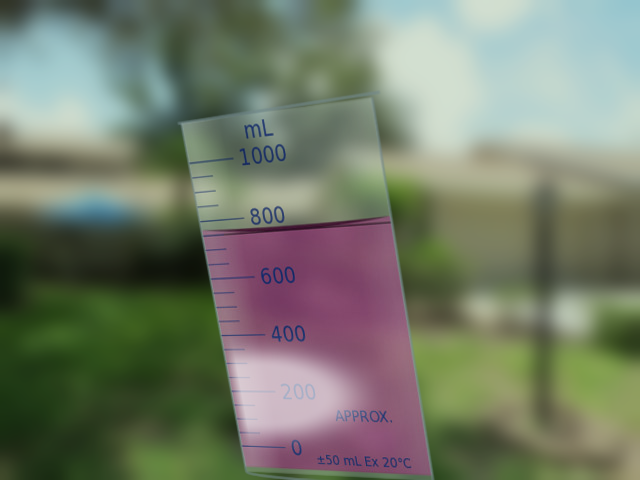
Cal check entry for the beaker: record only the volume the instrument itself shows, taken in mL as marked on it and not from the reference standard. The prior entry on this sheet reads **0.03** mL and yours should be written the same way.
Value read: **750** mL
